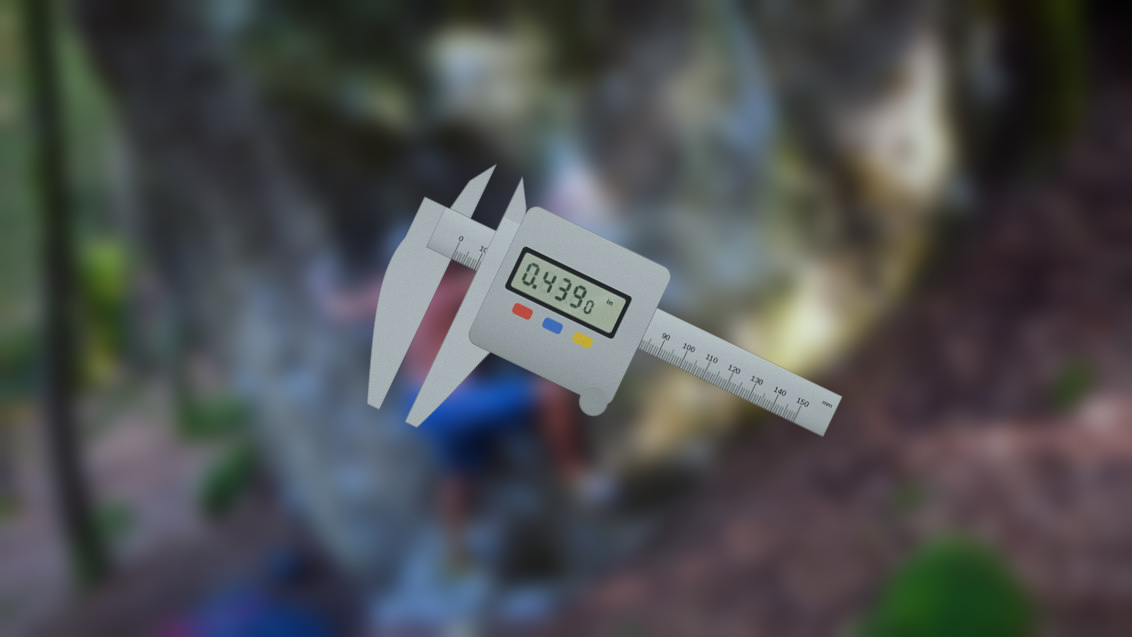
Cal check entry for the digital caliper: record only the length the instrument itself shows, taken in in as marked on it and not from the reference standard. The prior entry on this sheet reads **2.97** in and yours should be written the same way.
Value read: **0.4390** in
